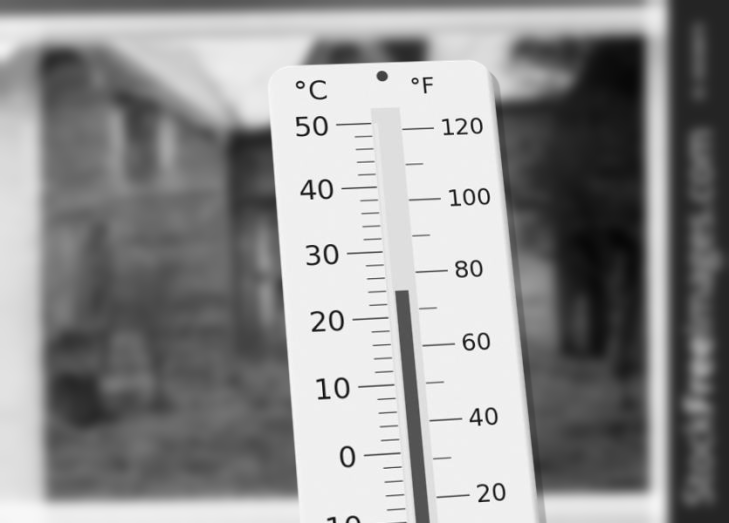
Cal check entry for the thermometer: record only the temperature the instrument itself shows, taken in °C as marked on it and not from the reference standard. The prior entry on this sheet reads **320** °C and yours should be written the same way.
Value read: **24** °C
